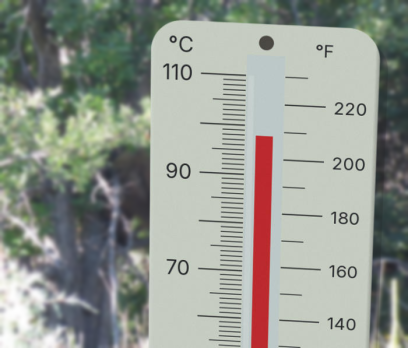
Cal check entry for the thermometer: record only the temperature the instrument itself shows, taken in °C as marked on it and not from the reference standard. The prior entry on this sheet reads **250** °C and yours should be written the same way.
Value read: **98** °C
